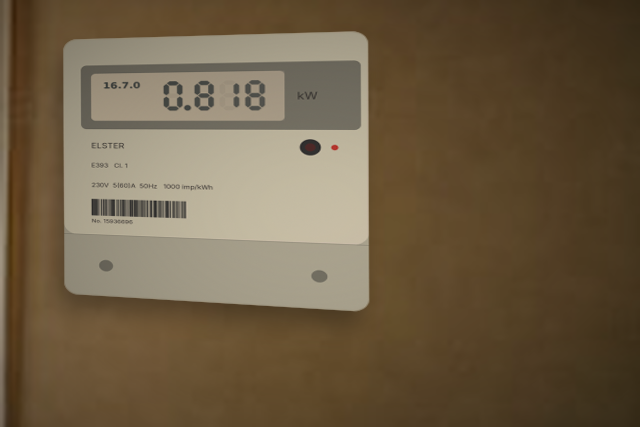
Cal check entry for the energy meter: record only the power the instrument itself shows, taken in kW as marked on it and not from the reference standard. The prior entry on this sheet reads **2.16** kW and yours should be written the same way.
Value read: **0.818** kW
